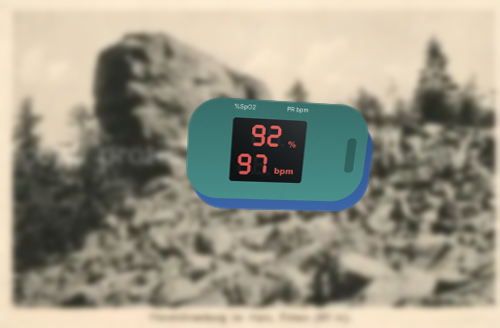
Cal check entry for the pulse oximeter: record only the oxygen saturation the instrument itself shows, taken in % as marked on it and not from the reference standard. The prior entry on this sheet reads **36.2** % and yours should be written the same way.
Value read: **92** %
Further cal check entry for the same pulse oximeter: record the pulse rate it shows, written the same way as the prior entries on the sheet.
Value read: **97** bpm
